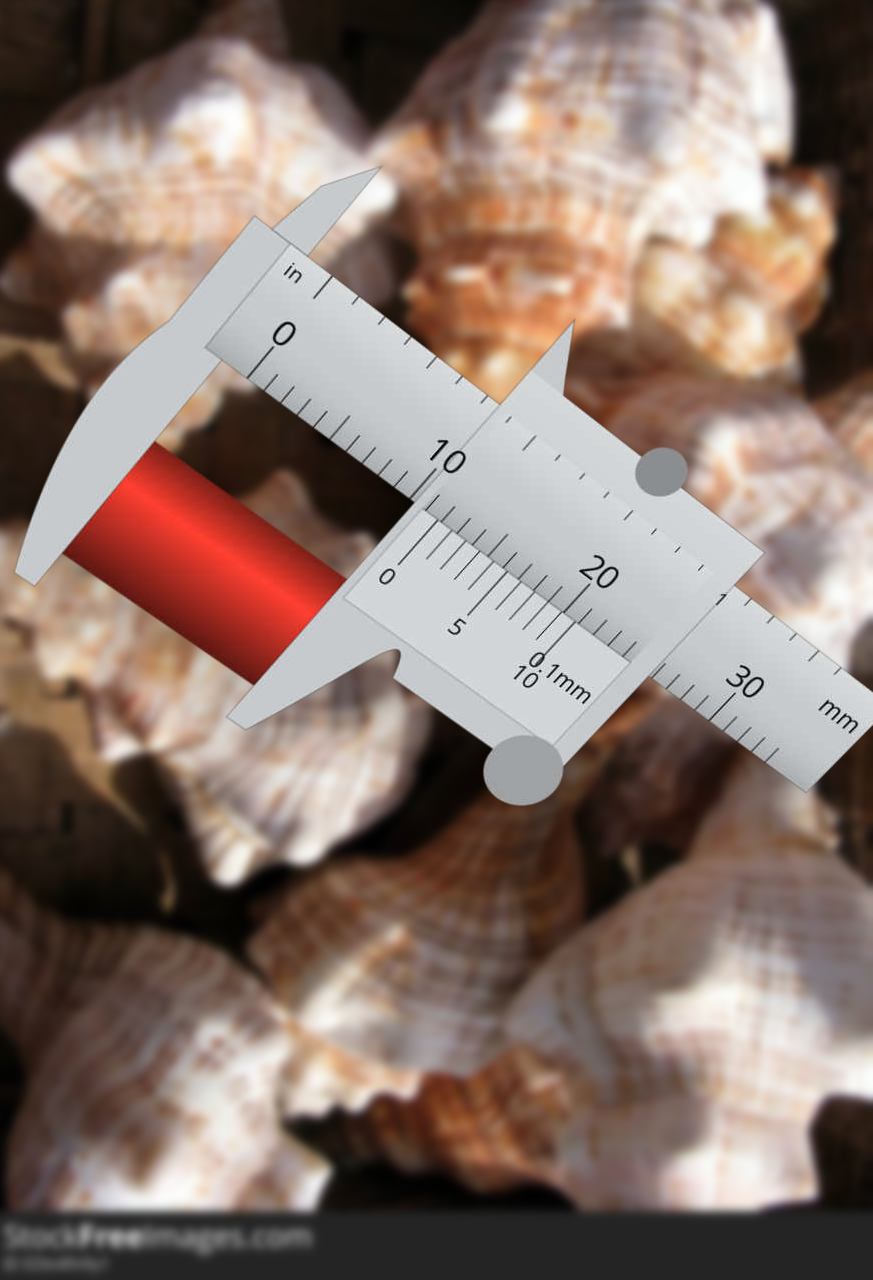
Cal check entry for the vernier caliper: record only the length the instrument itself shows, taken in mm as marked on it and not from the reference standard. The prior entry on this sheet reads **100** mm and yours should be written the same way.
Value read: **11.8** mm
